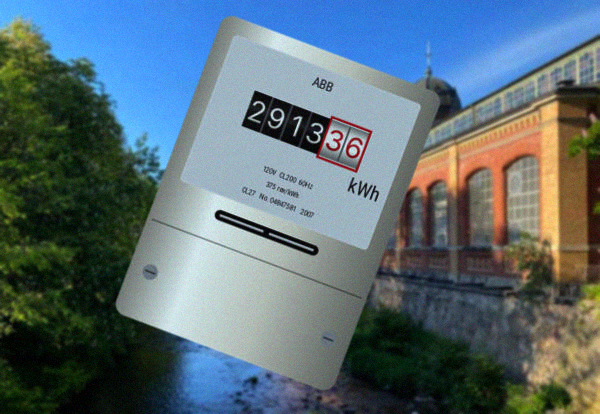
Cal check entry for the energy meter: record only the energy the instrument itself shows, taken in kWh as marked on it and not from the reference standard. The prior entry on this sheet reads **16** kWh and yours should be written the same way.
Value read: **2913.36** kWh
